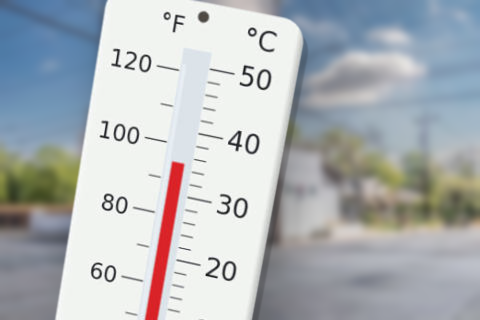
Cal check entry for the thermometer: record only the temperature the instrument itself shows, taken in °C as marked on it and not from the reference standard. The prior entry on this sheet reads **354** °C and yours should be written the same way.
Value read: **35** °C
